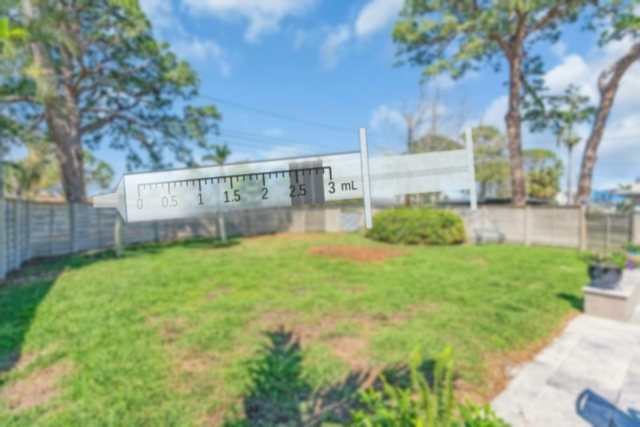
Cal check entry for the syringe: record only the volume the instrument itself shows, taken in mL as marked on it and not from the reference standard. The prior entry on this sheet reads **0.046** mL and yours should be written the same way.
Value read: **2.4** mL
